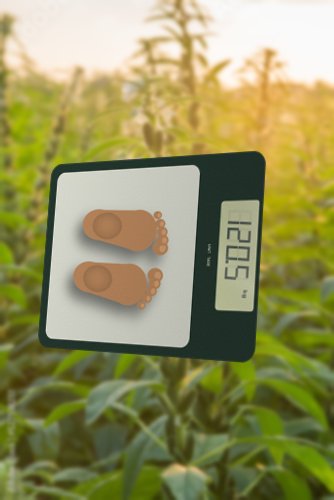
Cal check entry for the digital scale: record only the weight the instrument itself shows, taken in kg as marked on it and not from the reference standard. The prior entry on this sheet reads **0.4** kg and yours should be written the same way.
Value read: **120.5** kg
